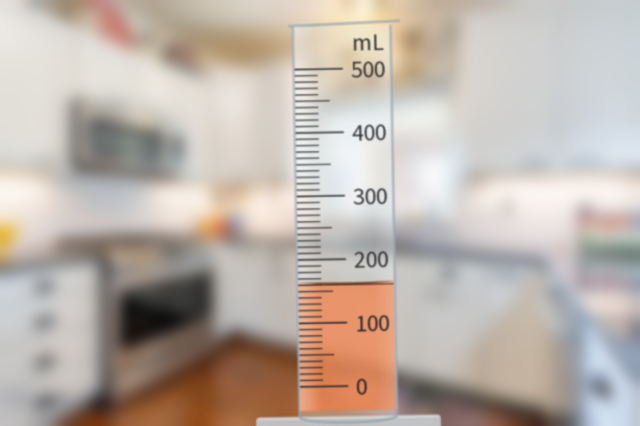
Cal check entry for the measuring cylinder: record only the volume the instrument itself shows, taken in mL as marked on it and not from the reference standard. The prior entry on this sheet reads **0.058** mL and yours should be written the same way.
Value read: **160** mL
